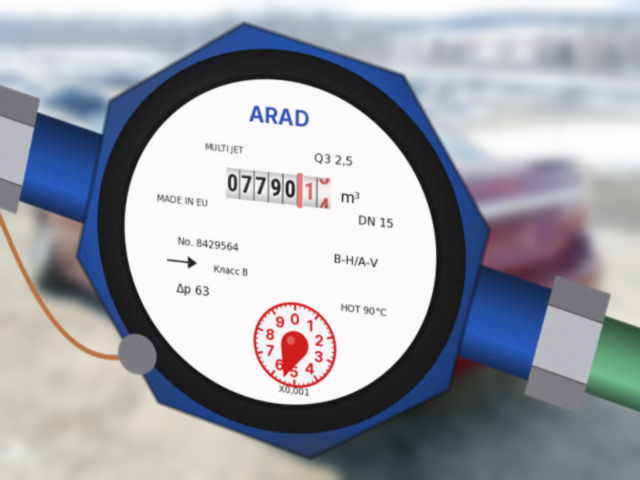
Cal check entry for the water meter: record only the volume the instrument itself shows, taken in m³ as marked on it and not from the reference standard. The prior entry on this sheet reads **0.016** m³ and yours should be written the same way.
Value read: **7790.135** m³
